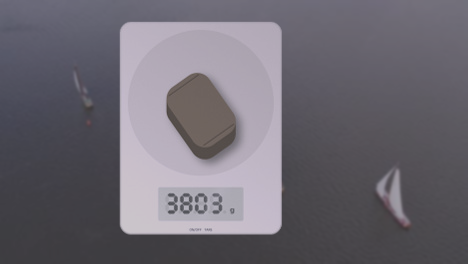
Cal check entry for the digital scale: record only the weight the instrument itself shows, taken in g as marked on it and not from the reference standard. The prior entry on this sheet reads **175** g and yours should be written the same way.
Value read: **3803** g
